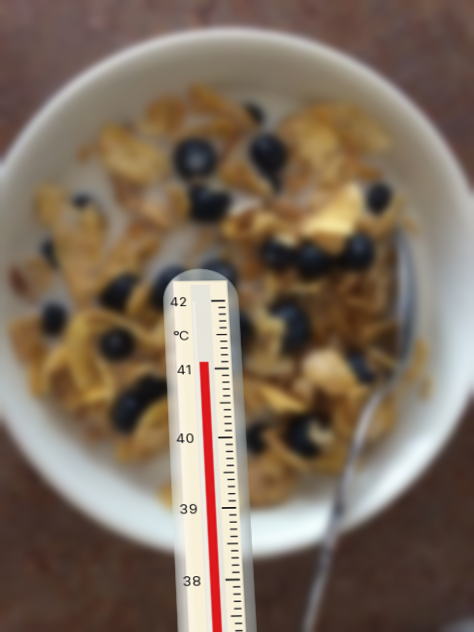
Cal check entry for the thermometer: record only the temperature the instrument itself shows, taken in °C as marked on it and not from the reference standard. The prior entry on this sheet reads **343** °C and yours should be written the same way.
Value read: **41.1** °C
